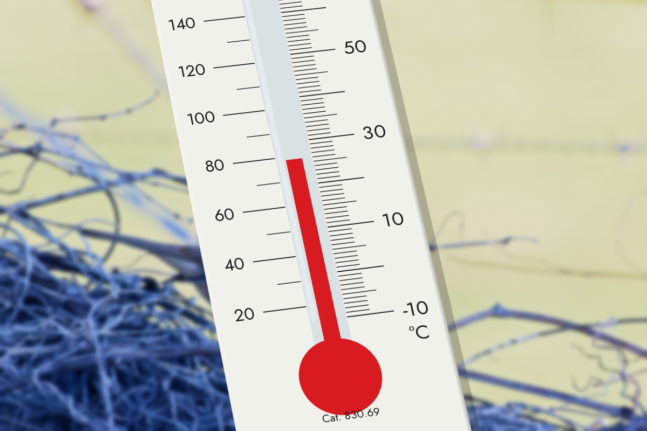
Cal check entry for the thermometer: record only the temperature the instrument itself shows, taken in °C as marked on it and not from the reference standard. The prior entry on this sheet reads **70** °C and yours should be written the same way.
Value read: **26** °C
